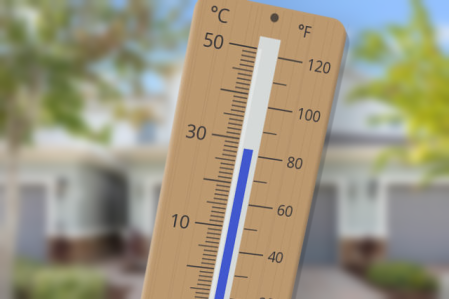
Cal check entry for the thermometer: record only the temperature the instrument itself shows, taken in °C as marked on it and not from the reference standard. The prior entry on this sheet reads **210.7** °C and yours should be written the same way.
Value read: **28** °C
